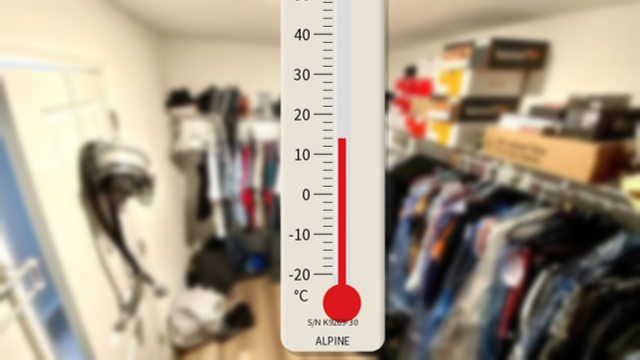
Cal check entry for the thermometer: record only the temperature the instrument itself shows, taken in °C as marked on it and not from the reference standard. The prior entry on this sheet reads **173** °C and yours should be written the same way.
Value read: **14** °C
